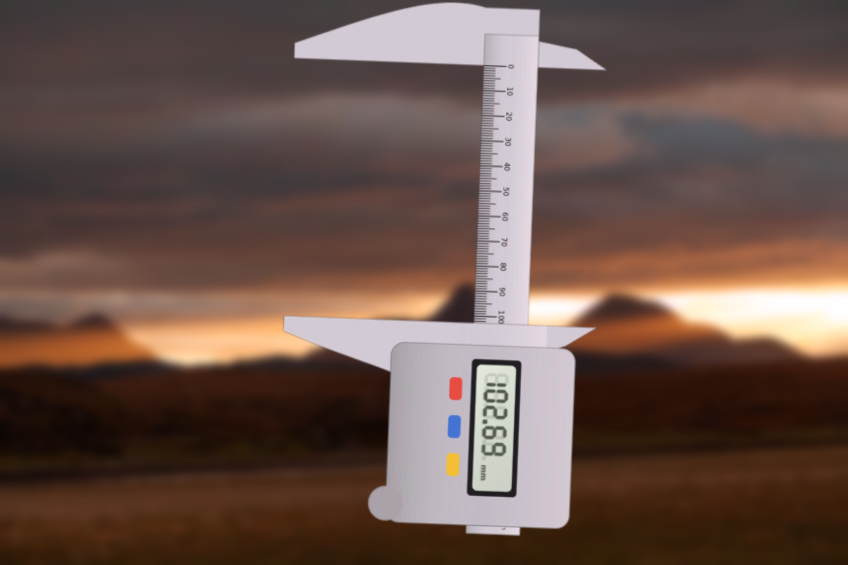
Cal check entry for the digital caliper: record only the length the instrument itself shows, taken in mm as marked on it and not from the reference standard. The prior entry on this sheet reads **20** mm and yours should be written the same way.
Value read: **102.69** mm
